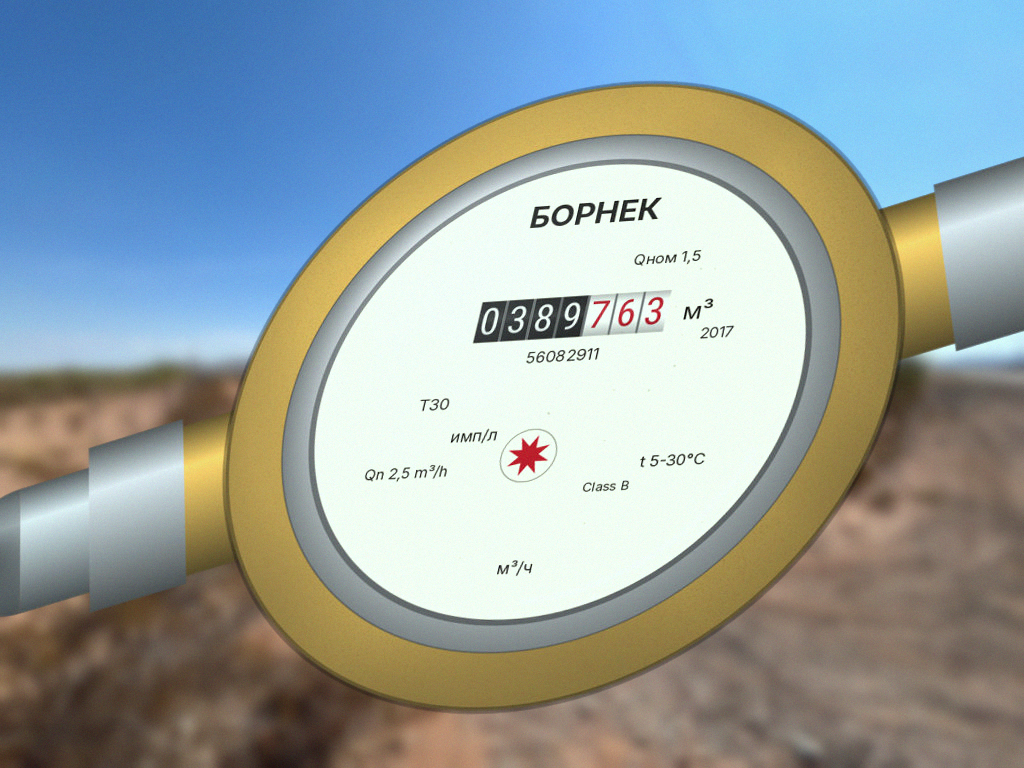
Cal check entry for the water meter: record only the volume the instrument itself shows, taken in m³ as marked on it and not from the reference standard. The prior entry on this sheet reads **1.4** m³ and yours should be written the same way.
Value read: **389.763** m³
